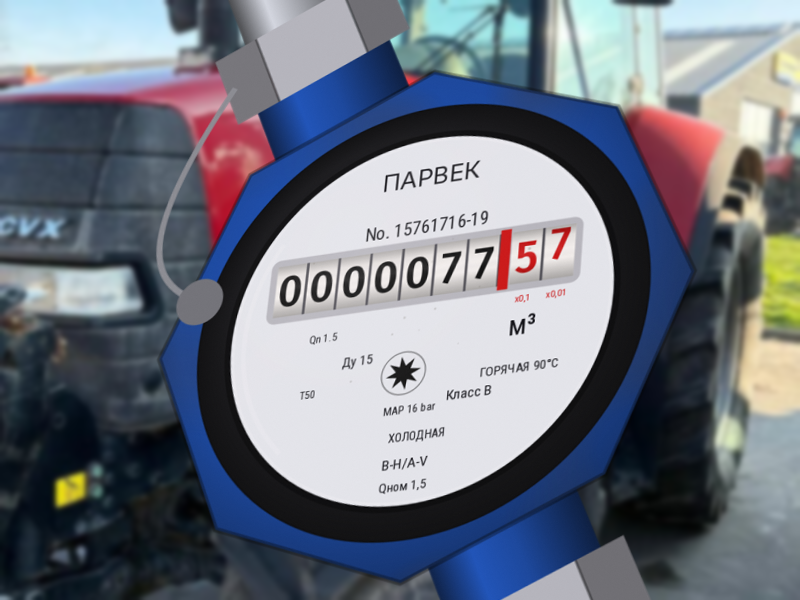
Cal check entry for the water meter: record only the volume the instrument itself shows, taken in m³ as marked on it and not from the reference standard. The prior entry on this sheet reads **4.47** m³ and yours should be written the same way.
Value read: **77.57** m³
